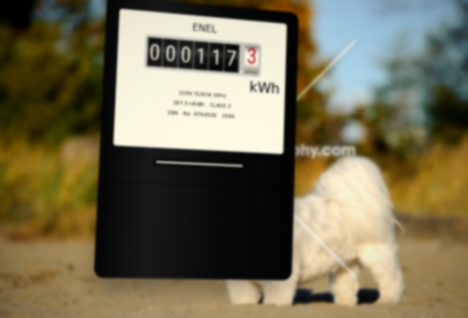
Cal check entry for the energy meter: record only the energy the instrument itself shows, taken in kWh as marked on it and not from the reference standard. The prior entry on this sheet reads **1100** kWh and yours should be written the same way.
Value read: **117.3** kWh
